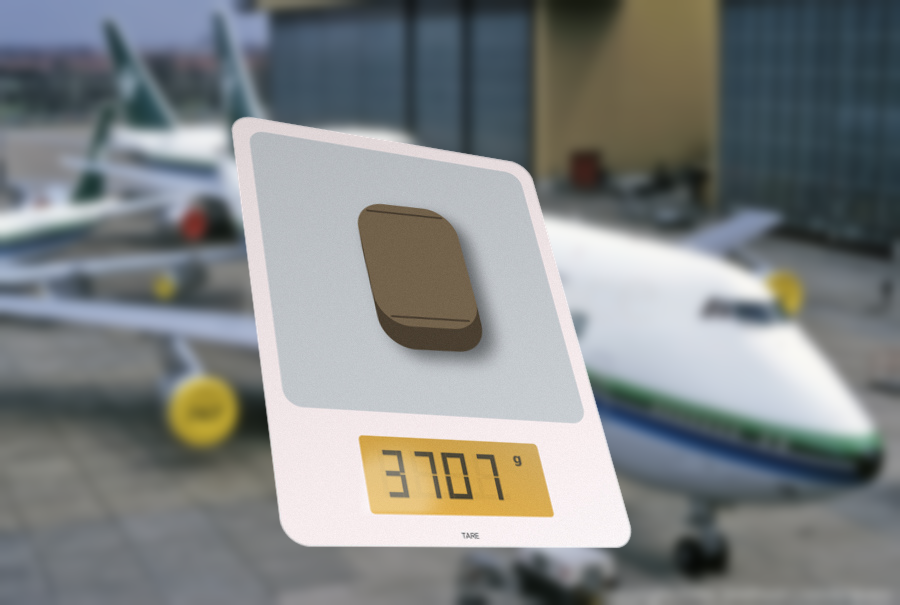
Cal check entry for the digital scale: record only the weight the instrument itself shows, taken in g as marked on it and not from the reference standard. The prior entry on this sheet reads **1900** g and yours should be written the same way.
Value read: **3707** g
